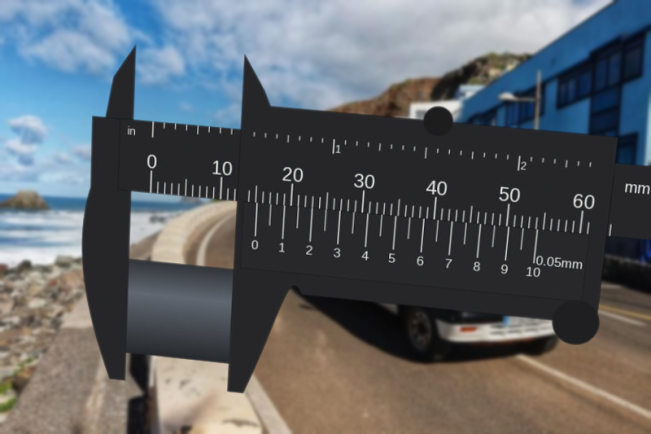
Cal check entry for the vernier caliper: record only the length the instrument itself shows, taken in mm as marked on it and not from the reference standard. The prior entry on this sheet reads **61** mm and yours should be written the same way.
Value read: **15.2** mm
